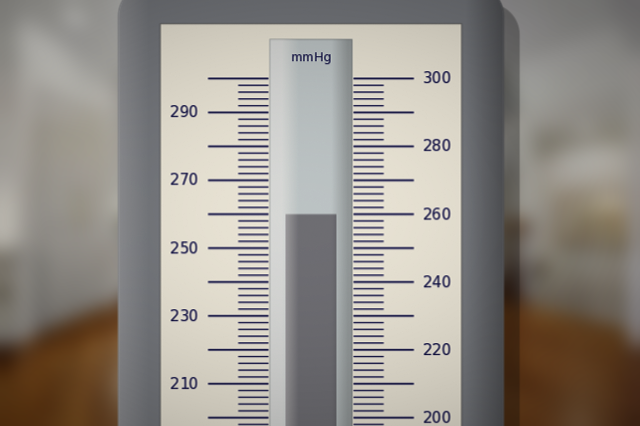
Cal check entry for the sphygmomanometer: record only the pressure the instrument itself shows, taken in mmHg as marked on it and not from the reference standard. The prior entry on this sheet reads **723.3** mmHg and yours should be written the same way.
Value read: **260** mmHg
